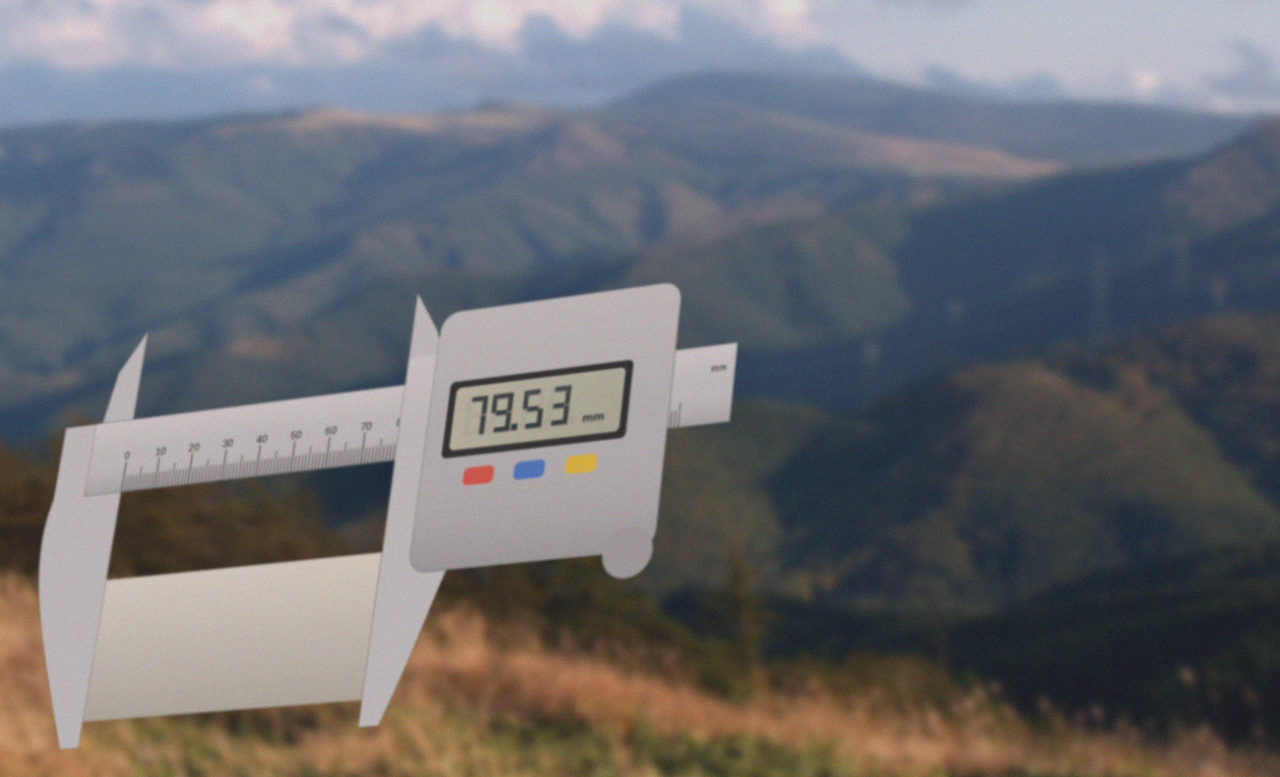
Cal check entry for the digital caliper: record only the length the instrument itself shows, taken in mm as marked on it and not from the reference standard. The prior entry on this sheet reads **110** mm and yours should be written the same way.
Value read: **79.53** mm
